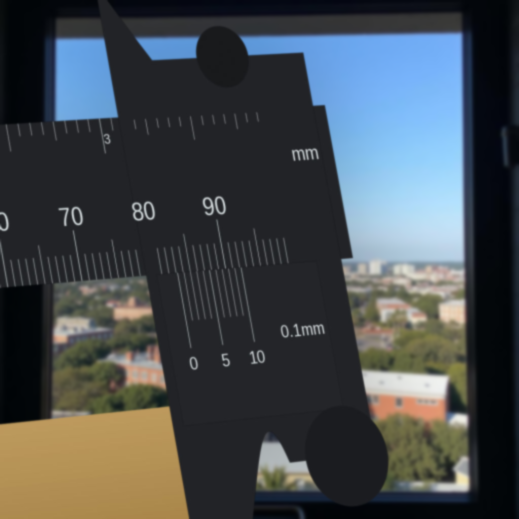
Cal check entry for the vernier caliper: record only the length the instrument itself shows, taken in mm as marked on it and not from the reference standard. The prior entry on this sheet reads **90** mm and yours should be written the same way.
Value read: **83.2** mm
